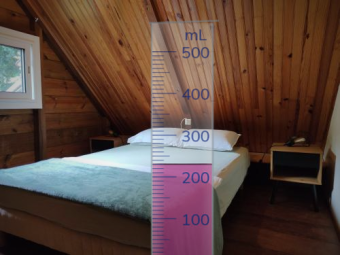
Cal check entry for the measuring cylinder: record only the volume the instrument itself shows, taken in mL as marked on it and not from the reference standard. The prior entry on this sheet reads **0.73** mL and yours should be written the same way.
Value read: **230** mL
